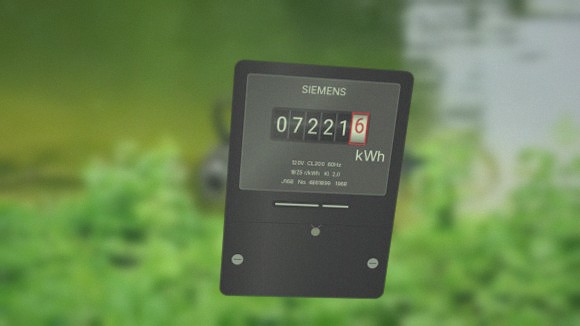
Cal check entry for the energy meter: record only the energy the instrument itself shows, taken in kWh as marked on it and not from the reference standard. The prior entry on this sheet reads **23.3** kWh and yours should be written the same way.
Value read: **7221.6** kWh
